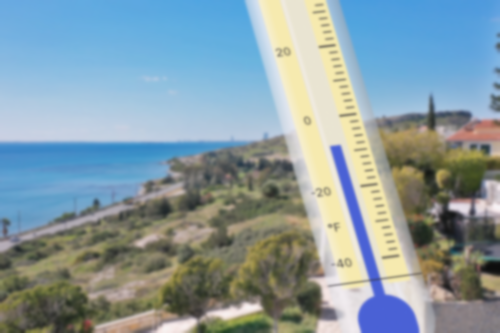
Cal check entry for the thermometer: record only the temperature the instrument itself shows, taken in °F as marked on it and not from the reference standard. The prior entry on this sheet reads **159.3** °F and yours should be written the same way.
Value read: **-8** °F
